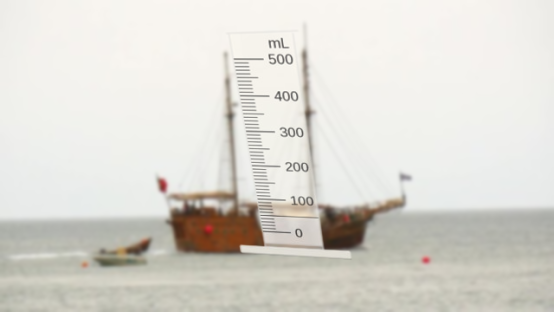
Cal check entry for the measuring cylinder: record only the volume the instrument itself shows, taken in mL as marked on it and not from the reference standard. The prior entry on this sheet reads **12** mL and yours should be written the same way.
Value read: **50** mL
